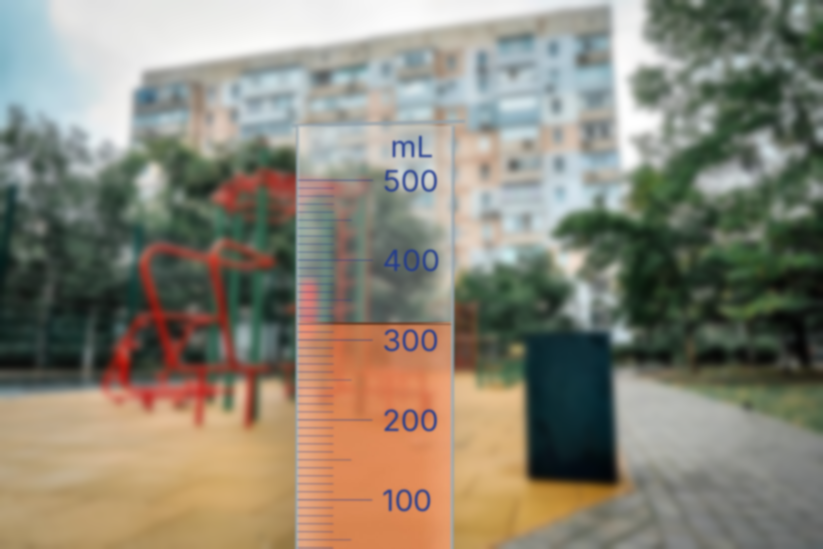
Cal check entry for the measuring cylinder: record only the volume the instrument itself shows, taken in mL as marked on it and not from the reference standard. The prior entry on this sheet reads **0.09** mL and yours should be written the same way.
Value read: **320** mL
